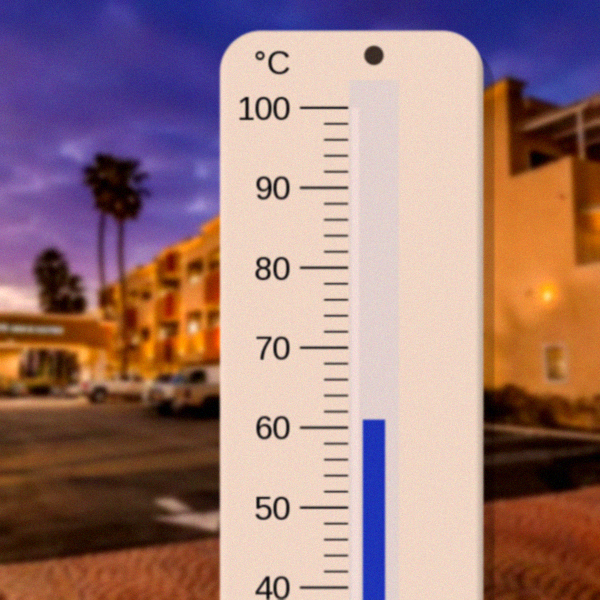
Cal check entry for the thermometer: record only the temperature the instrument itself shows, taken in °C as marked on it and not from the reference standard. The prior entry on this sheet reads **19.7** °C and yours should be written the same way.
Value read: **61** °C
